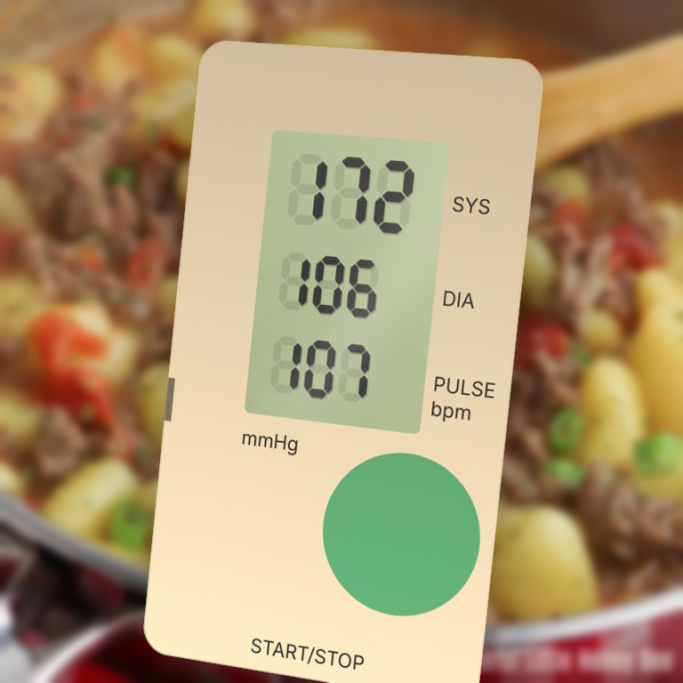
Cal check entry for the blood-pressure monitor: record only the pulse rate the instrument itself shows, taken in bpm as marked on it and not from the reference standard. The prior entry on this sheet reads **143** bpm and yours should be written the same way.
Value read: **107** bpm
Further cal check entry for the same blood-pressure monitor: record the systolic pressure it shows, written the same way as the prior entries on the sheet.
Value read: **172** mmHg
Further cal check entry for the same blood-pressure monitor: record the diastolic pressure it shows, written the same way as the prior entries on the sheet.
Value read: **106** mmHg
